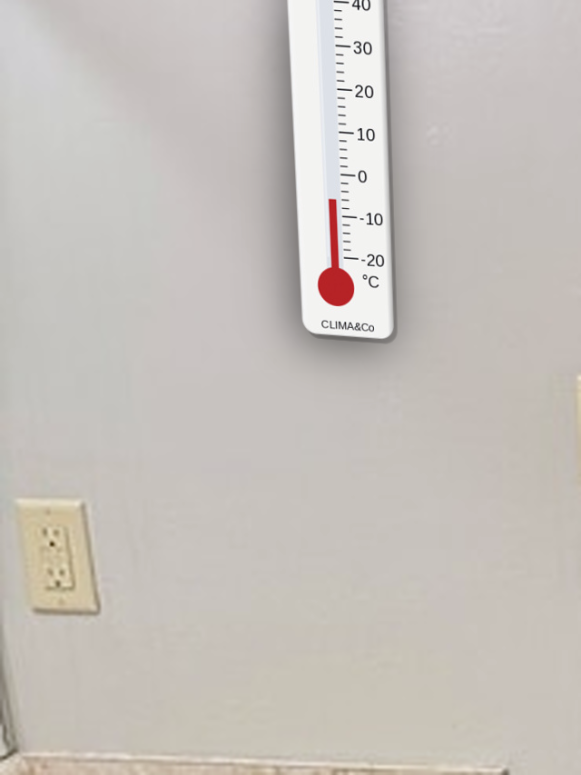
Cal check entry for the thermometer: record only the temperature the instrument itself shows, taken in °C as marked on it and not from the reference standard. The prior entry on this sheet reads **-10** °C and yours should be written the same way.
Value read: **-6** °C
